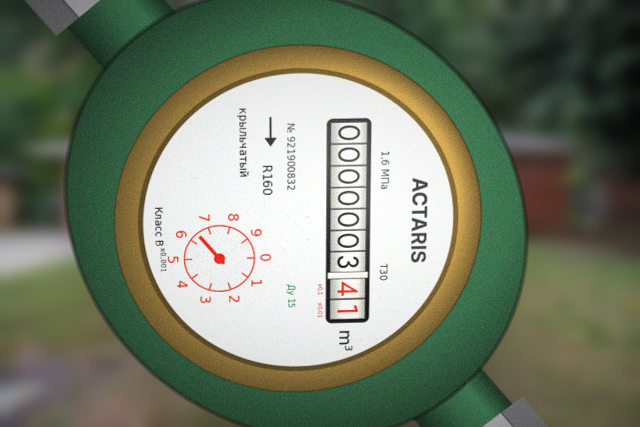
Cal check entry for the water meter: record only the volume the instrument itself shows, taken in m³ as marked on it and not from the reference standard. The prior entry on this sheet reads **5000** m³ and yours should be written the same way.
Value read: **3.416** m³
